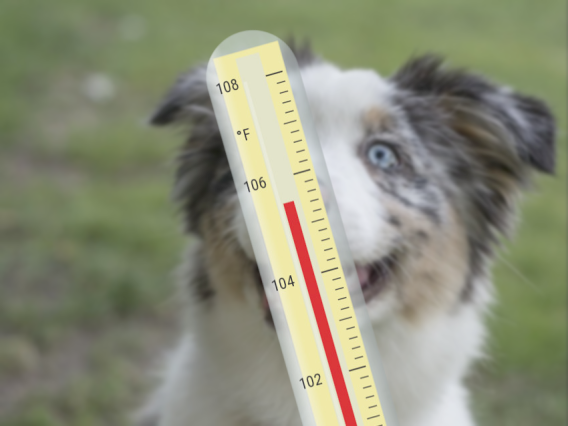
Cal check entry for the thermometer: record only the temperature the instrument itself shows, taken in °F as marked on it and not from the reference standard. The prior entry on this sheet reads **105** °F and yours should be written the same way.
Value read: **105.5** °F
